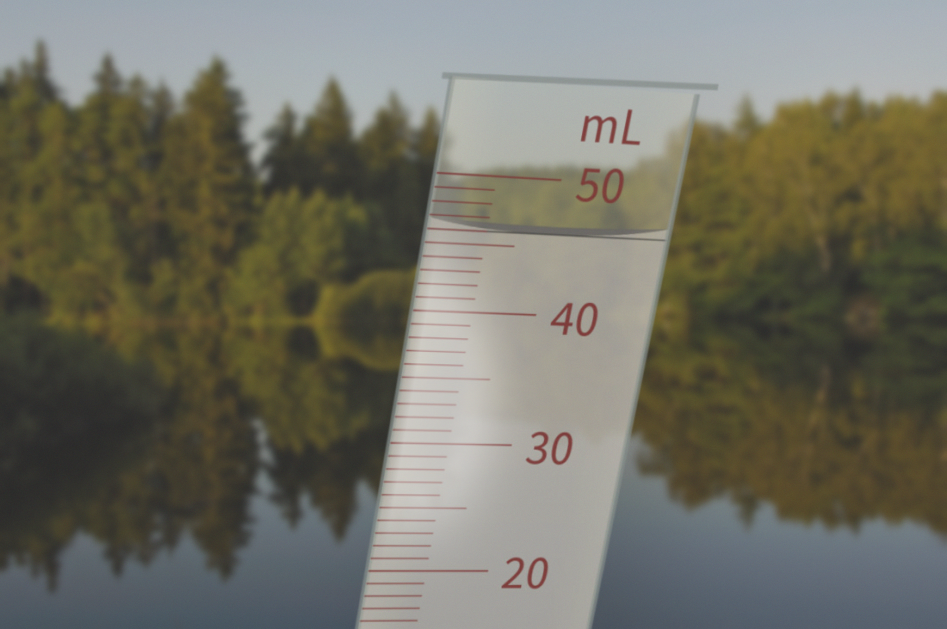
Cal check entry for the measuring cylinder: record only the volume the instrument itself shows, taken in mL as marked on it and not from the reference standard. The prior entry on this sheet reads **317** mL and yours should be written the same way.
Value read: **46** mL
